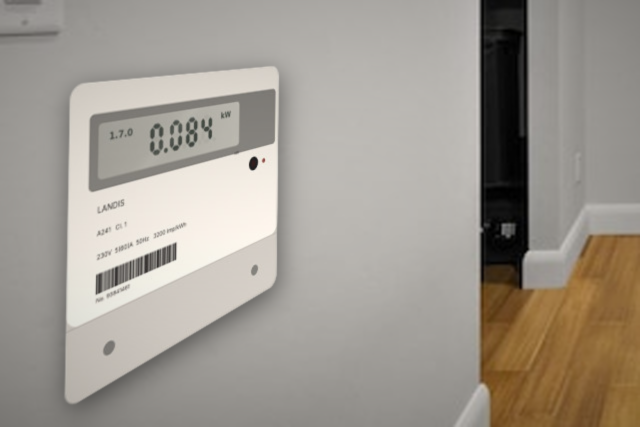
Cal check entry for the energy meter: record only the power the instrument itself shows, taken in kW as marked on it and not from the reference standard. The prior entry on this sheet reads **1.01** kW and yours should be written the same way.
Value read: **0.084** kW
